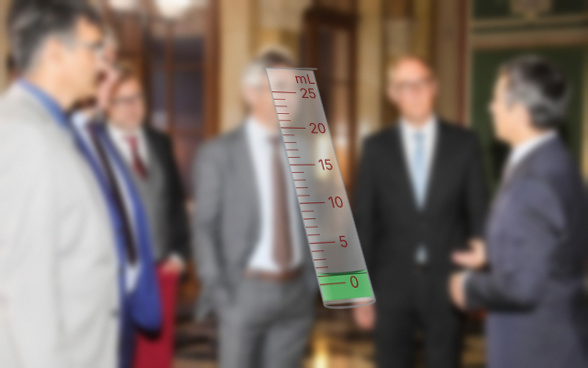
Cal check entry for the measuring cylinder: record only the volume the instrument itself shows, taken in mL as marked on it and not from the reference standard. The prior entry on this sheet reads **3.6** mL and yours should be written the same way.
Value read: **1** mL
